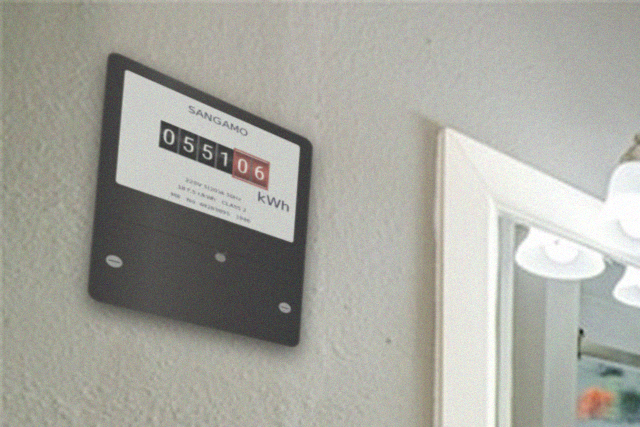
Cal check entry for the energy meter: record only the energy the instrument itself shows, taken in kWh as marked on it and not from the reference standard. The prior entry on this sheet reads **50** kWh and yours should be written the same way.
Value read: **551.06** kWh
